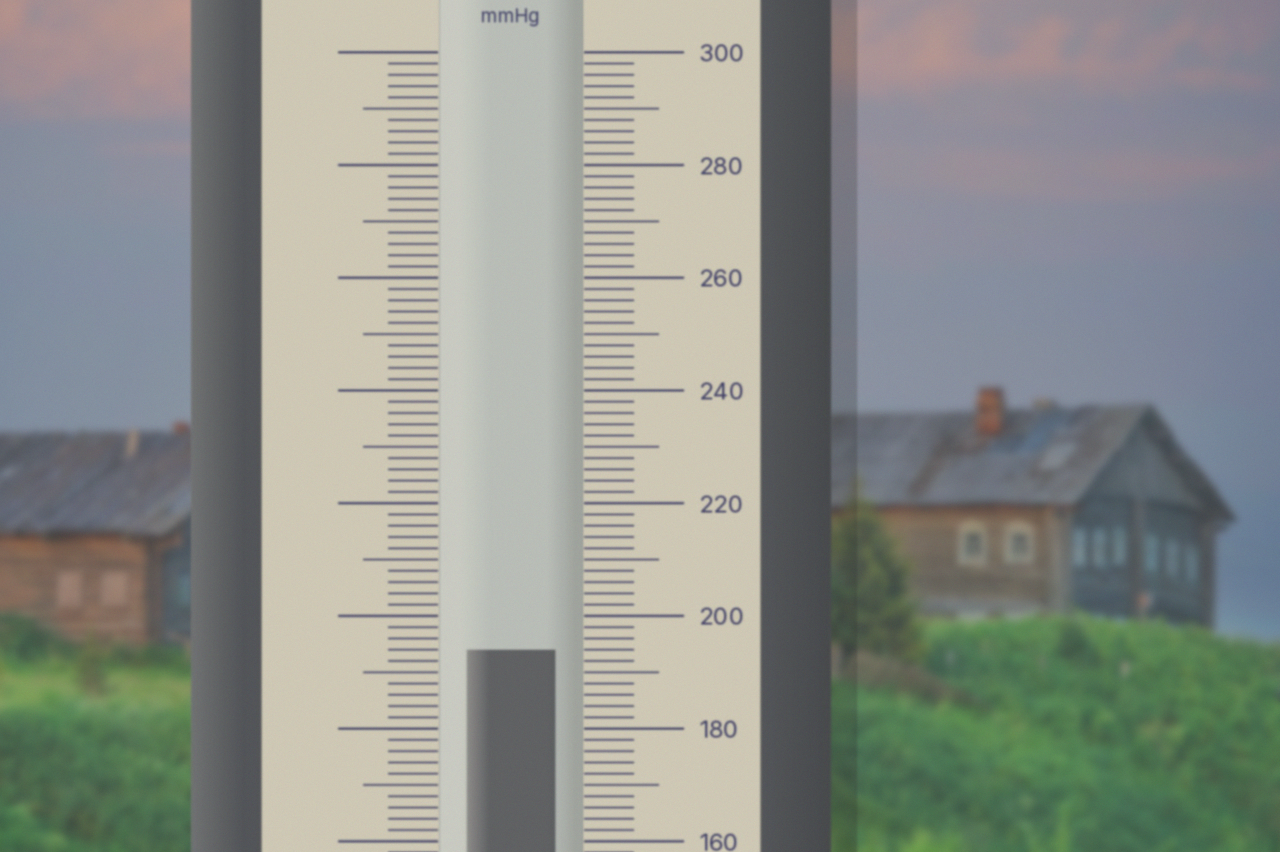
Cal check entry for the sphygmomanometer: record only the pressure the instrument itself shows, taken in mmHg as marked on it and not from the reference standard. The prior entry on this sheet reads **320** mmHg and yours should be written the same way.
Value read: **194** mmHg
